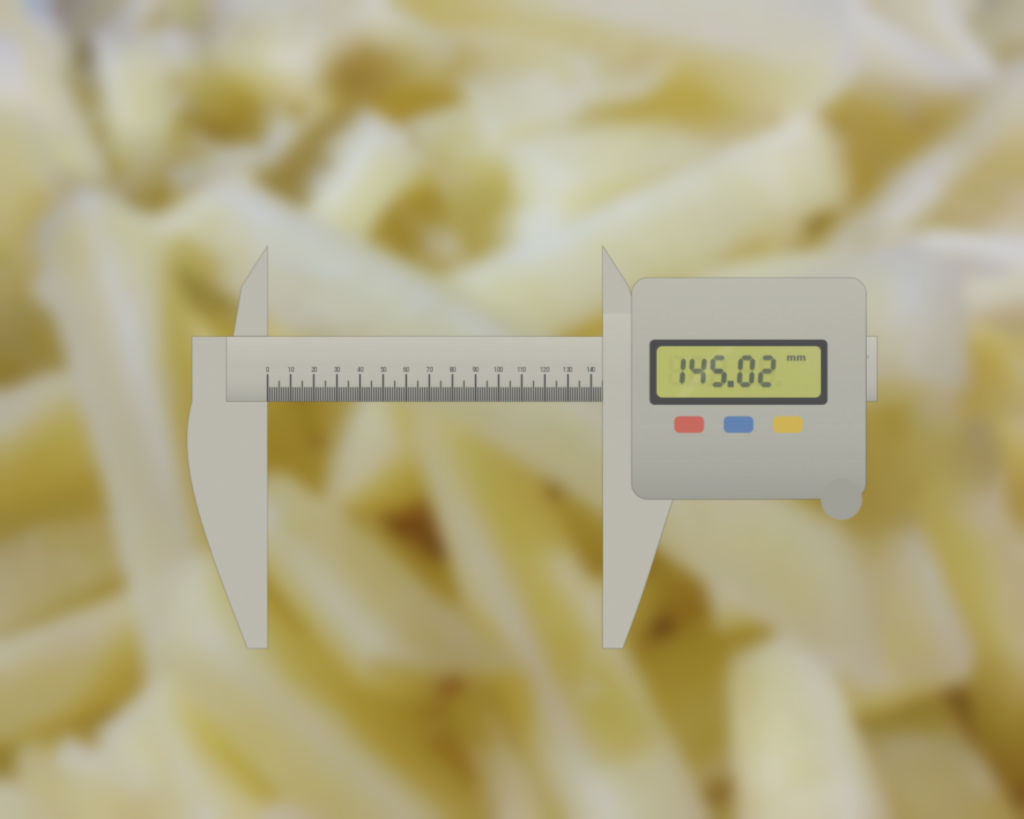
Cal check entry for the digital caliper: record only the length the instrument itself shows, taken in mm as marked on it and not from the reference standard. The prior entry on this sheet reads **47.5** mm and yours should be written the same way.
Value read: **145.02** mm
